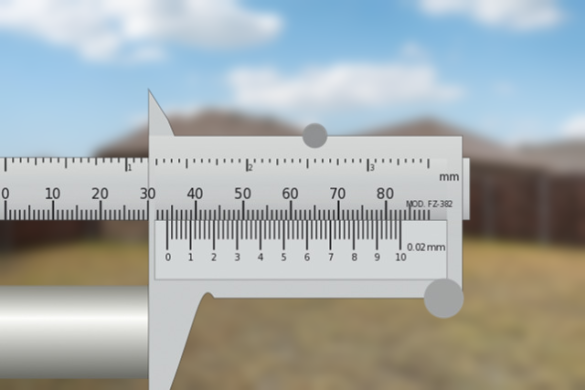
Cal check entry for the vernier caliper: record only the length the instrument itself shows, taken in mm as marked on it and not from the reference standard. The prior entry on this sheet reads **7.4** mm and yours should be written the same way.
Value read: **34.0** mm
